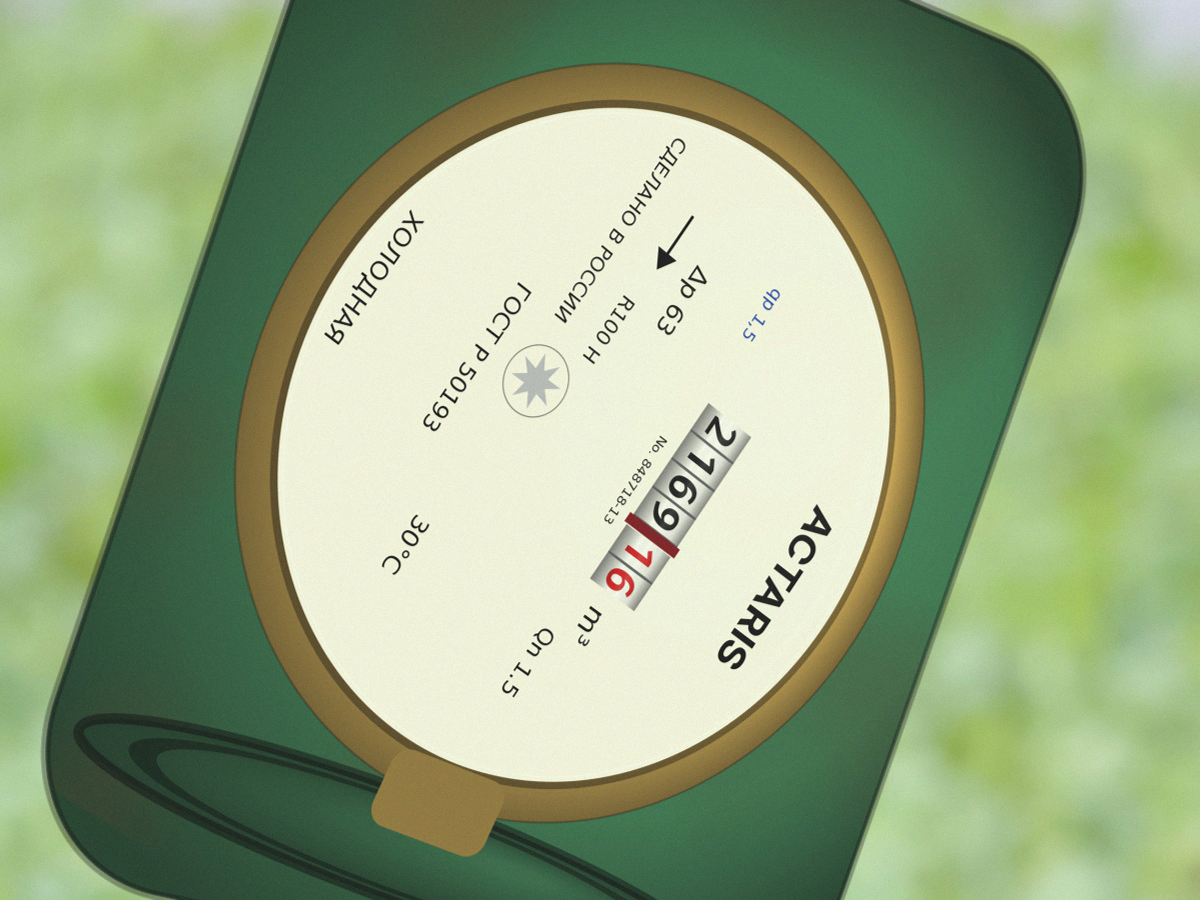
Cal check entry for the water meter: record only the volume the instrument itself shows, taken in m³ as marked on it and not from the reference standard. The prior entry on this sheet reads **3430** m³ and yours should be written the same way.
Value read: **2169.16** m³
